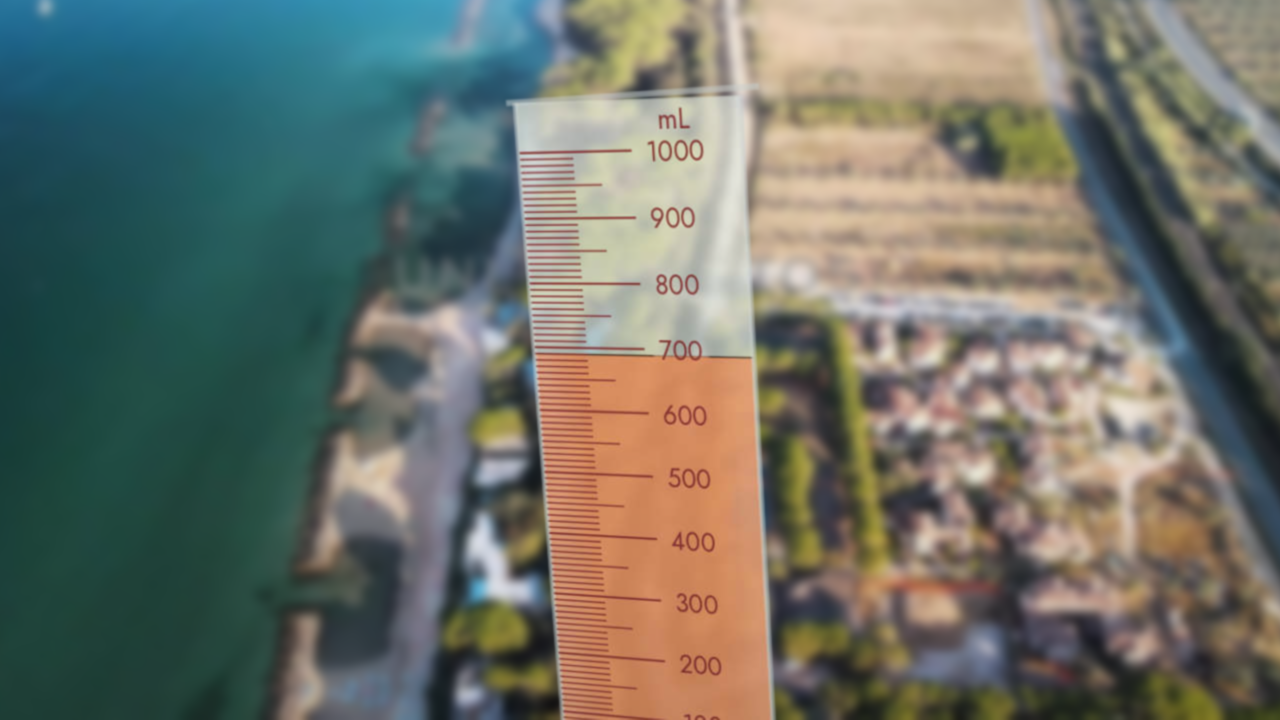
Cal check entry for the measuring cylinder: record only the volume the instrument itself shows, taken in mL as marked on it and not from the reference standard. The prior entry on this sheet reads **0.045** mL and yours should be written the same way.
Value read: **690** mL
